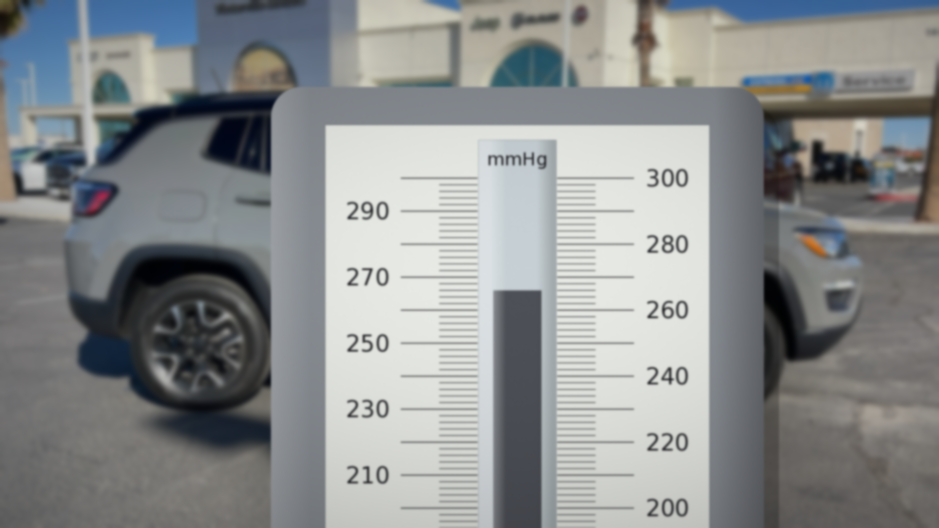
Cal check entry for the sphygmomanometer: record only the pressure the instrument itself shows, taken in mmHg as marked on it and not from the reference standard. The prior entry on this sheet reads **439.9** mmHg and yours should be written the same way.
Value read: **266** mmHg
